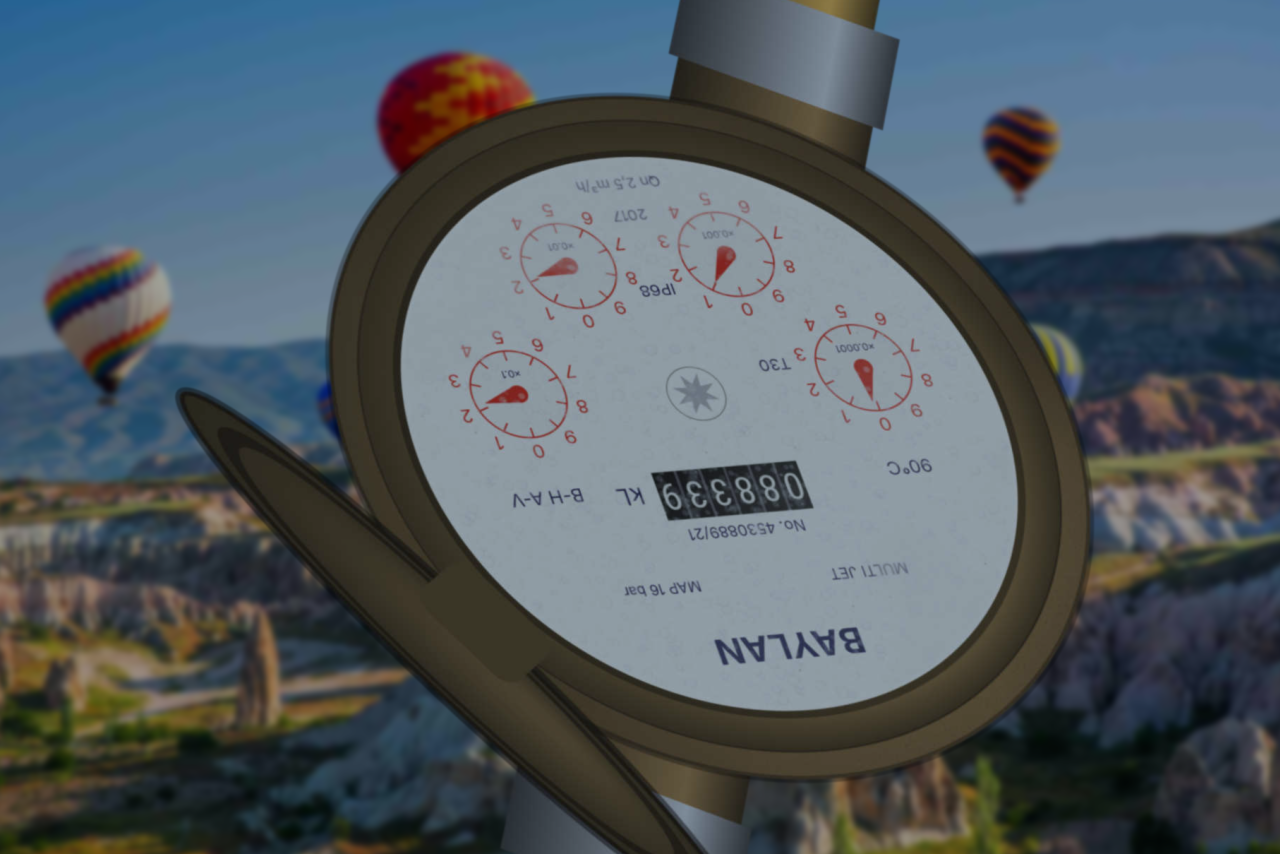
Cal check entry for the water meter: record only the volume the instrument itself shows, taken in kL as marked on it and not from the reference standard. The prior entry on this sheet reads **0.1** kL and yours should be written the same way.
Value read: **88339.2210** kL
